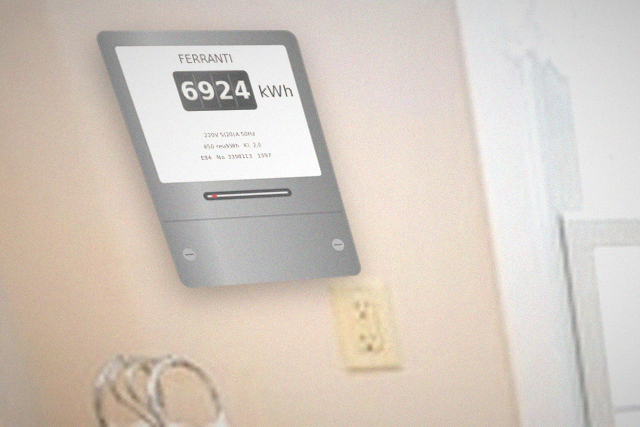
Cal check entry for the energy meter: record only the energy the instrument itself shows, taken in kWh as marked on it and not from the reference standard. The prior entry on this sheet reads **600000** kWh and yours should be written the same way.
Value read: **6924** kWh
